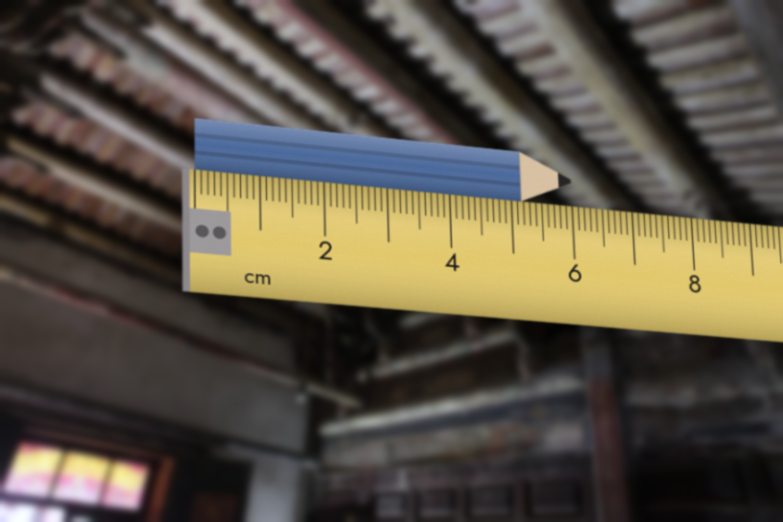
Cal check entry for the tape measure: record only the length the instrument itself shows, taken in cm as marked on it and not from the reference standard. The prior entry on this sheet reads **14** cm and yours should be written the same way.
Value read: **6** cm
